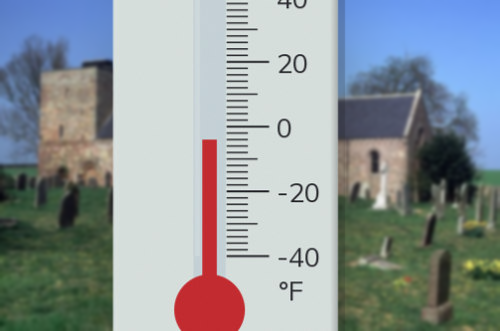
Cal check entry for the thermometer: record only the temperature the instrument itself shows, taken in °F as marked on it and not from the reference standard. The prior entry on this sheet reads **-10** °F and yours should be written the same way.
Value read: **-4** °F
